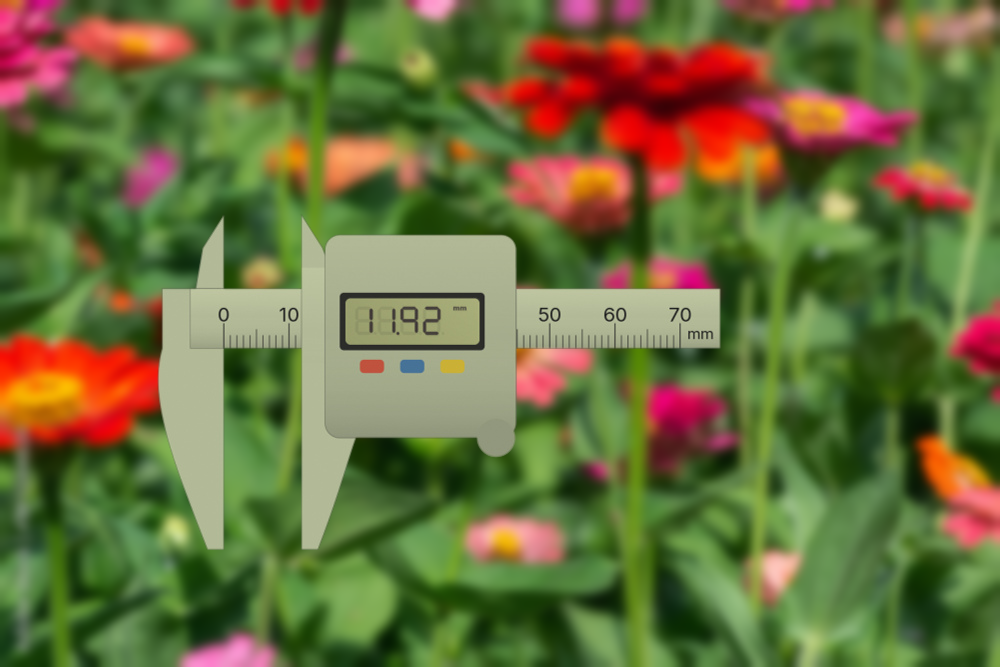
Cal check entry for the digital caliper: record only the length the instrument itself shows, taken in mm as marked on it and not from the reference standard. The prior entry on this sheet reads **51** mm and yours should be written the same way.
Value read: **11.92** mm
